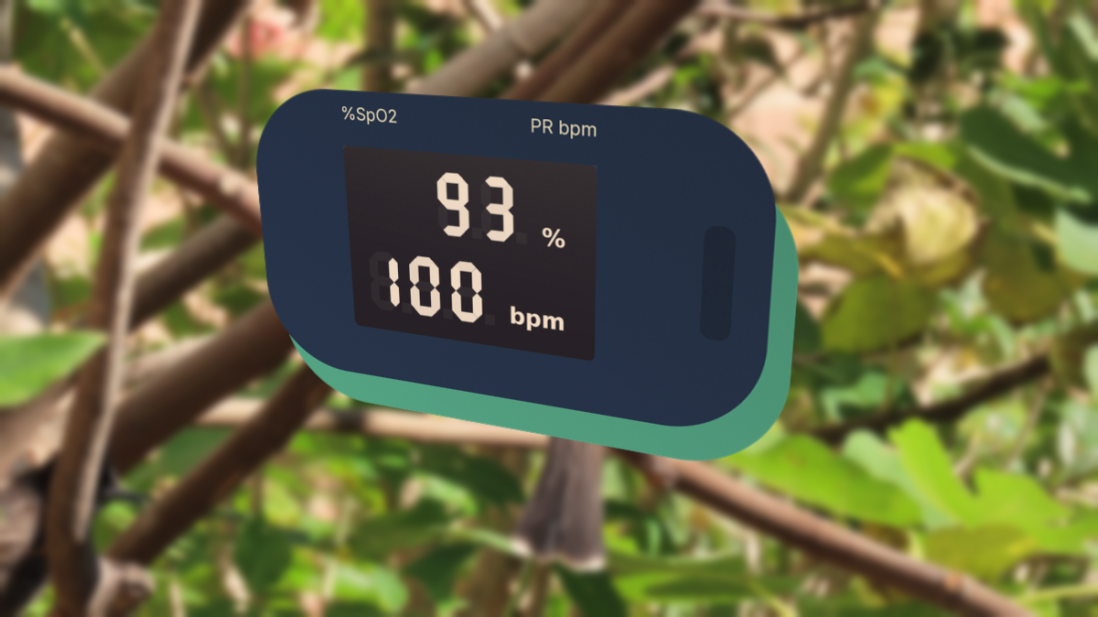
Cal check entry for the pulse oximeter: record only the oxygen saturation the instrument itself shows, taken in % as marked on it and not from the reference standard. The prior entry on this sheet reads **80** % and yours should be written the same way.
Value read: **93** %
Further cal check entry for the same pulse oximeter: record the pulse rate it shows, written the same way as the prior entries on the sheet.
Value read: **100** bpm
